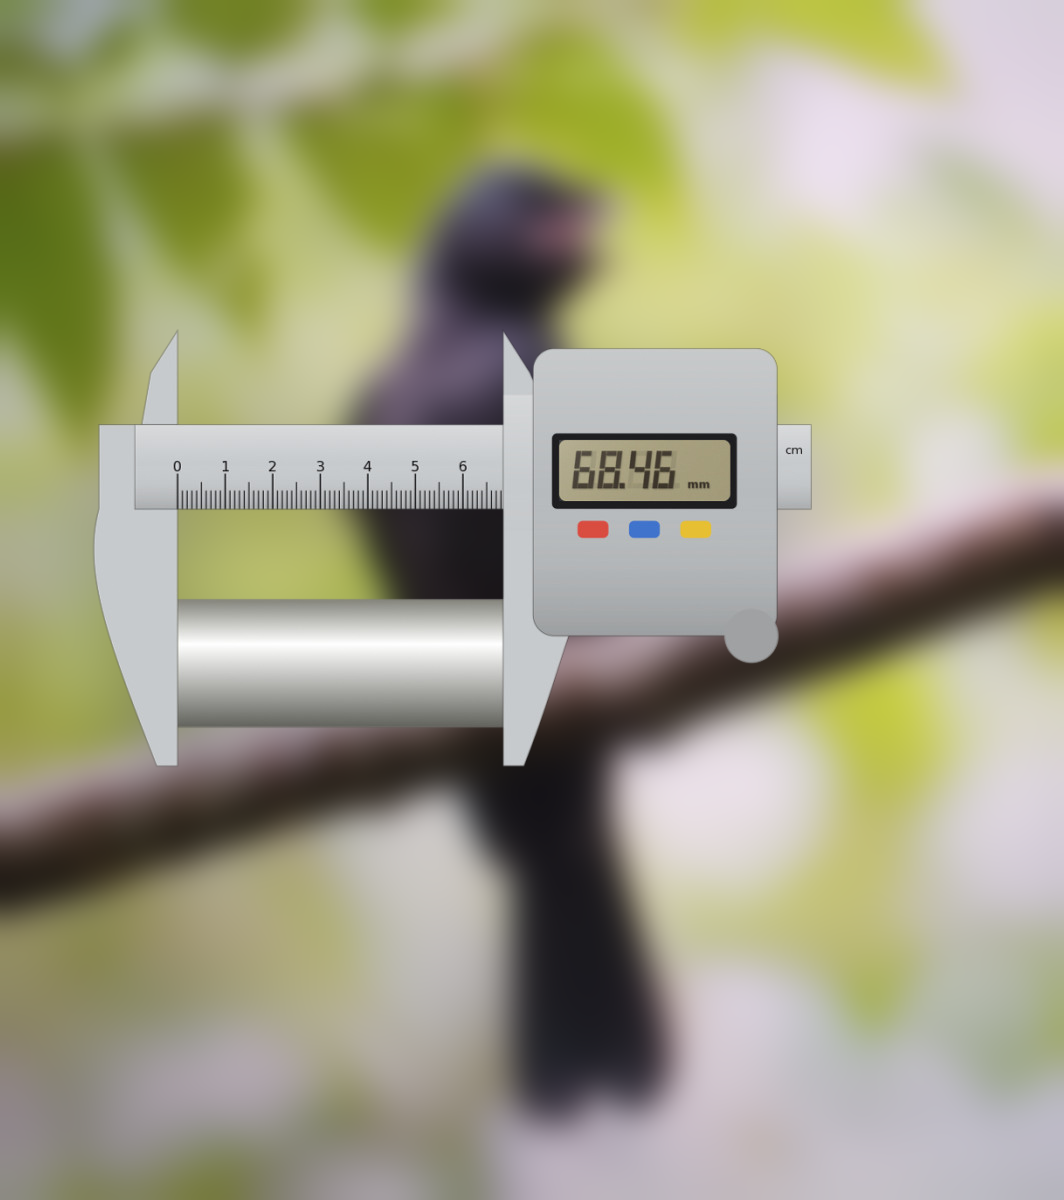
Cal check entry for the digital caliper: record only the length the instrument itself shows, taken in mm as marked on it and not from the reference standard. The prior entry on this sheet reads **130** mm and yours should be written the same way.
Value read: **68.46** mm
